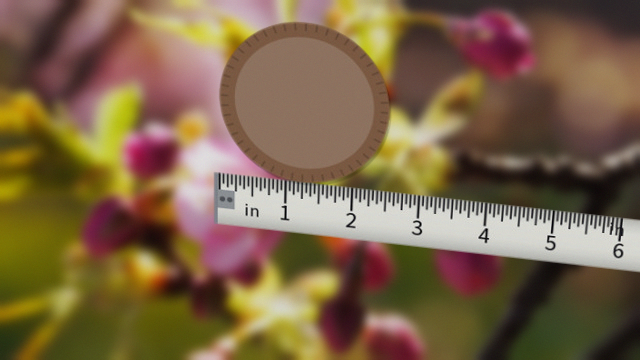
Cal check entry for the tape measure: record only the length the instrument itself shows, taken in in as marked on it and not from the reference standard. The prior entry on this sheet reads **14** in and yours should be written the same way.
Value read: **2.5** in
